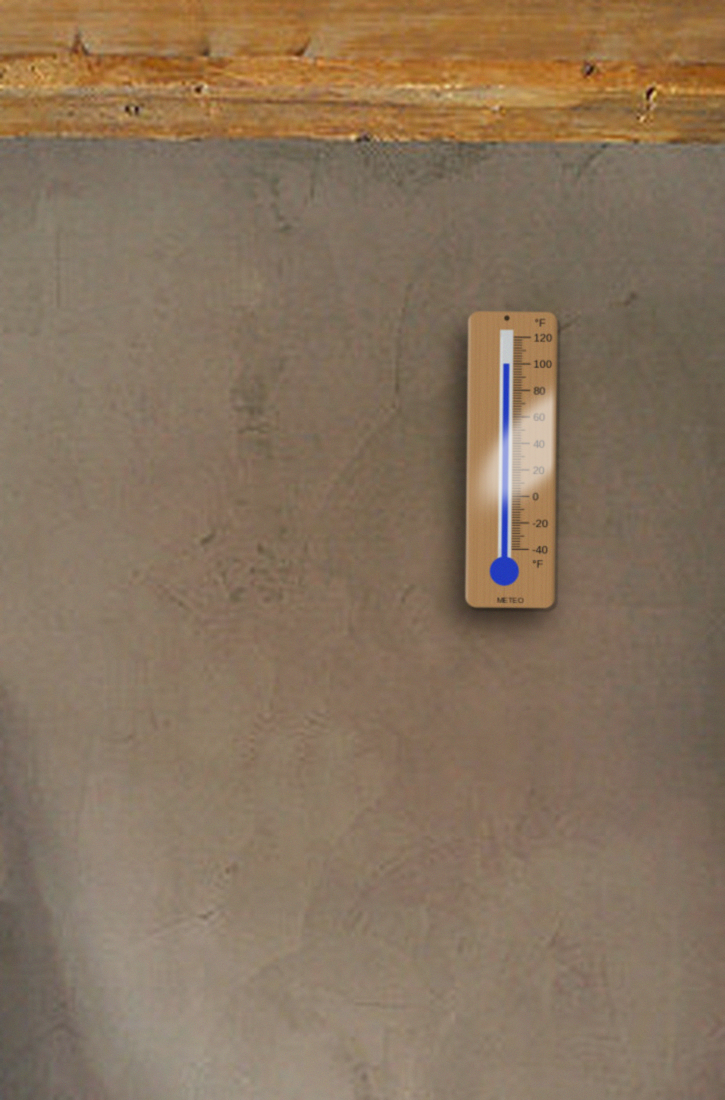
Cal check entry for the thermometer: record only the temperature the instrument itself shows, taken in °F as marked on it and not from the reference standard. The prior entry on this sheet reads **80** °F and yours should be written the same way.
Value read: **100** °F
